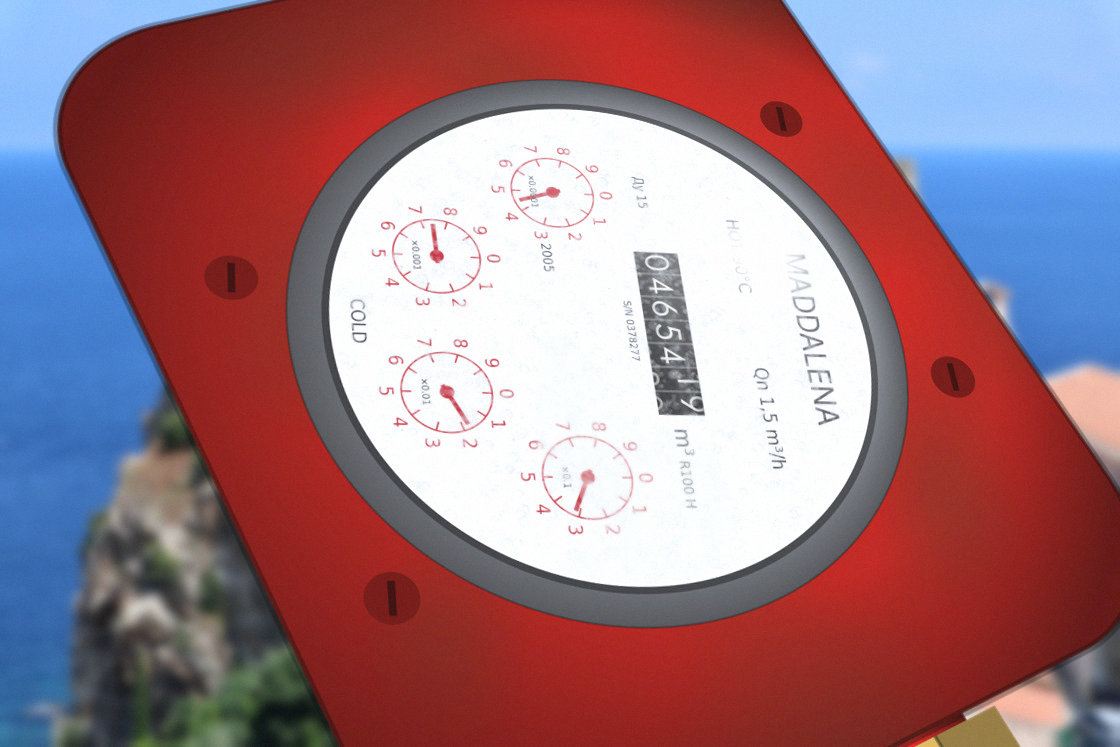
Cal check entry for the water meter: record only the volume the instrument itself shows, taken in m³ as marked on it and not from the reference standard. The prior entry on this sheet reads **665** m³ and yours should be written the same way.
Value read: **465419.3174** m³
